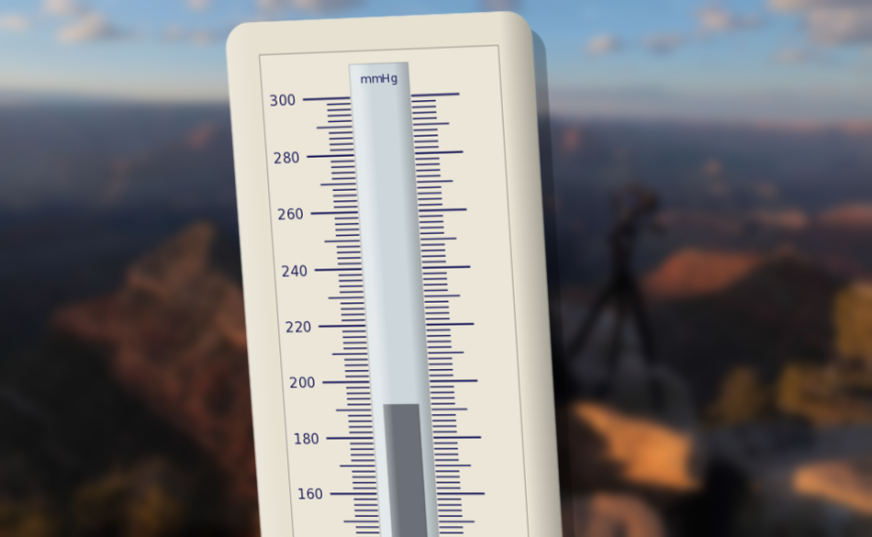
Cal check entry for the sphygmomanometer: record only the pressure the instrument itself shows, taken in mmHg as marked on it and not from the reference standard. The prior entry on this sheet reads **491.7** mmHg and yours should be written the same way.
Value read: **192** mmHg
